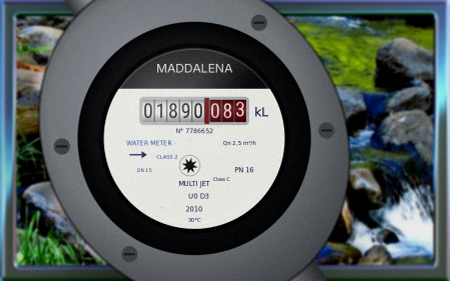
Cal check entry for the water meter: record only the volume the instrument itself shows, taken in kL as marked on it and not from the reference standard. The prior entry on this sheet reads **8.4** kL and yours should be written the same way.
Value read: **1890.083** kL
